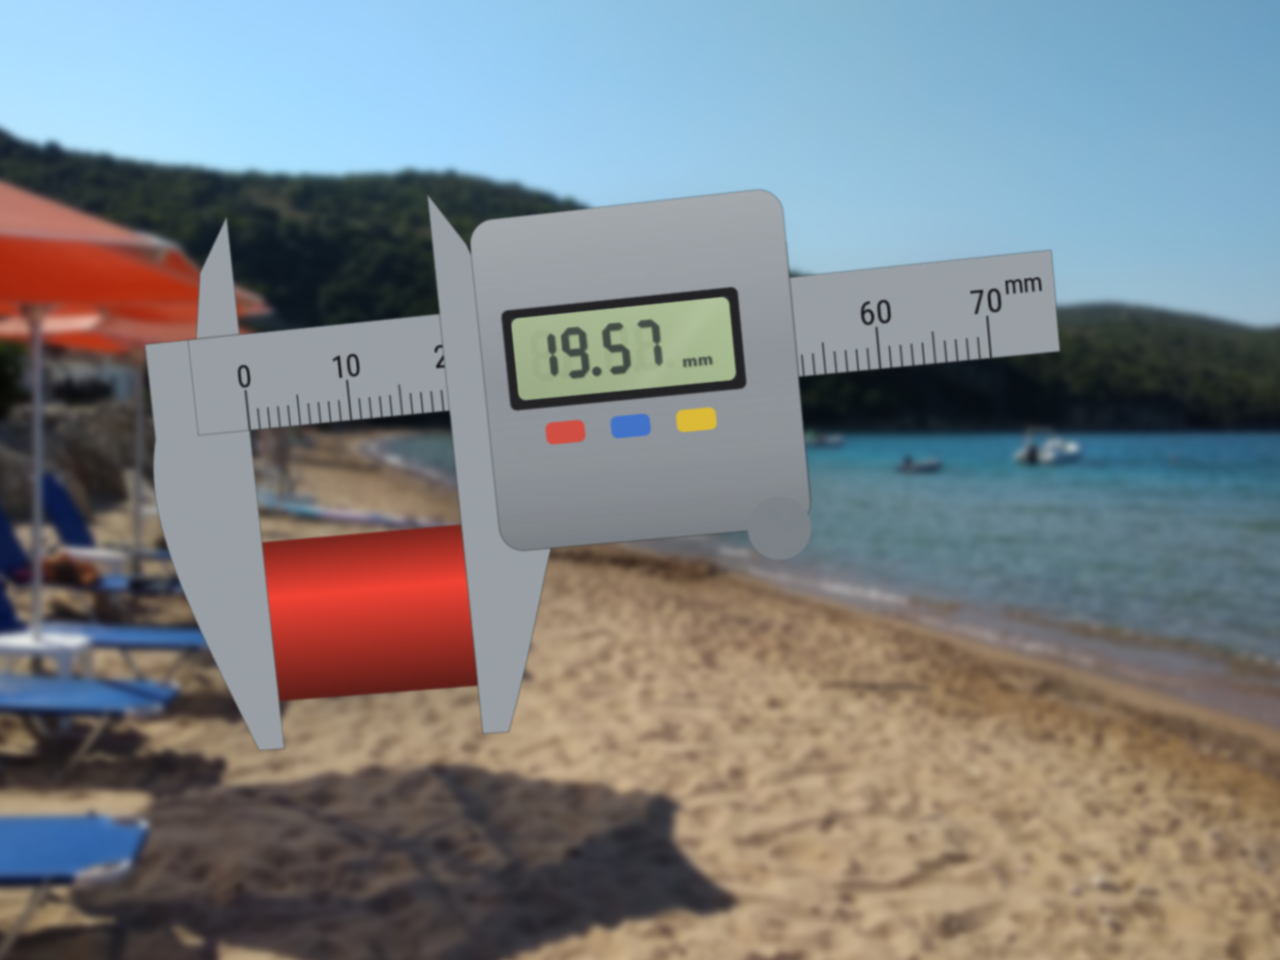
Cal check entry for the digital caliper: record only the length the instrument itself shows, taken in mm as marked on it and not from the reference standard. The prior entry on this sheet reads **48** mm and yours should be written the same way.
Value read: **19.57** mm
